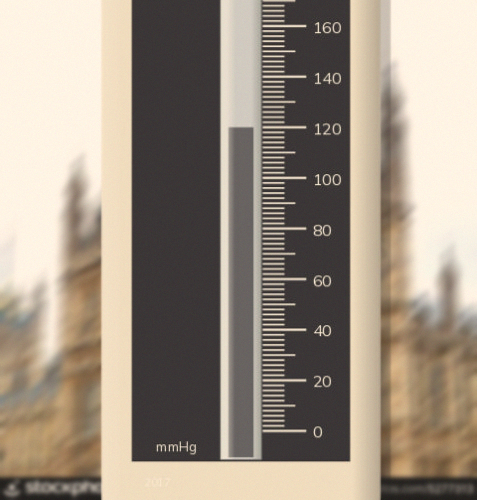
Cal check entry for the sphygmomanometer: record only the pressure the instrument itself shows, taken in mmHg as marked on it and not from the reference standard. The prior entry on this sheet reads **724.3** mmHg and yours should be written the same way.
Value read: **120** mmHg
